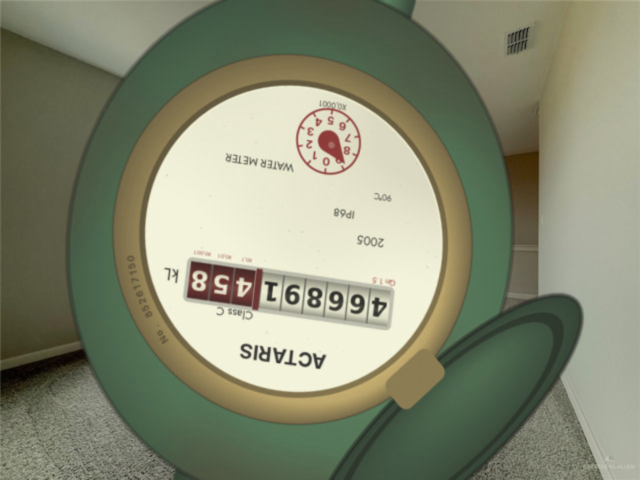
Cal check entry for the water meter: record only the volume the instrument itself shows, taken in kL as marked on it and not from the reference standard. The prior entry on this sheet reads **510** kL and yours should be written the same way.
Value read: **466891.4588** kL
